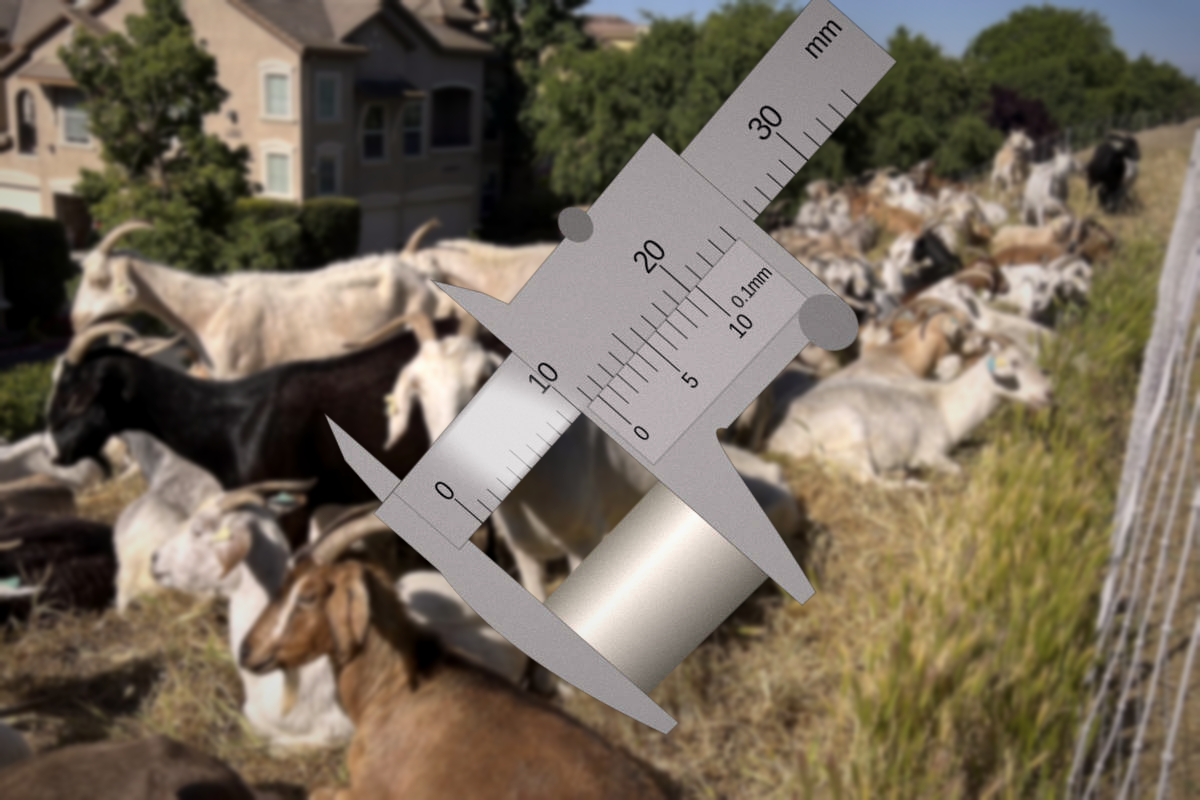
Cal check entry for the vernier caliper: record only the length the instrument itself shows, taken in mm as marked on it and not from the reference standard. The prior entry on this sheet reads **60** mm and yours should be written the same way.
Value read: **11.5** mm
